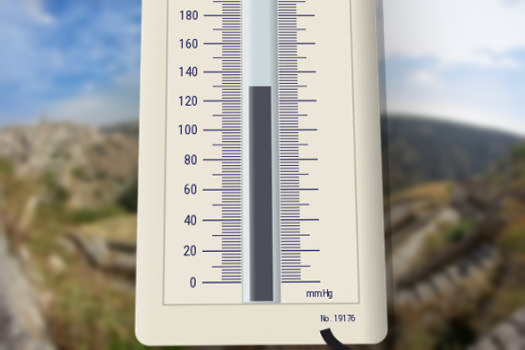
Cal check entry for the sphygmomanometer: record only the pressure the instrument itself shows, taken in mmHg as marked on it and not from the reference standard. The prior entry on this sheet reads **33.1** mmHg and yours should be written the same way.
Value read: **130** mmHg
